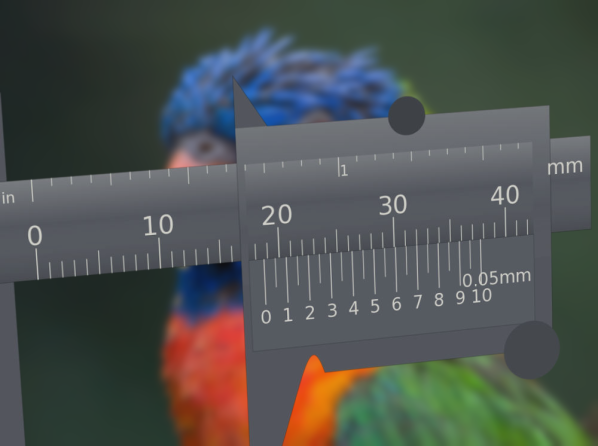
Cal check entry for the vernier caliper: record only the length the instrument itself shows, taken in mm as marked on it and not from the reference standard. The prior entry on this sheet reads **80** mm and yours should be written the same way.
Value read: **18.7** mm
